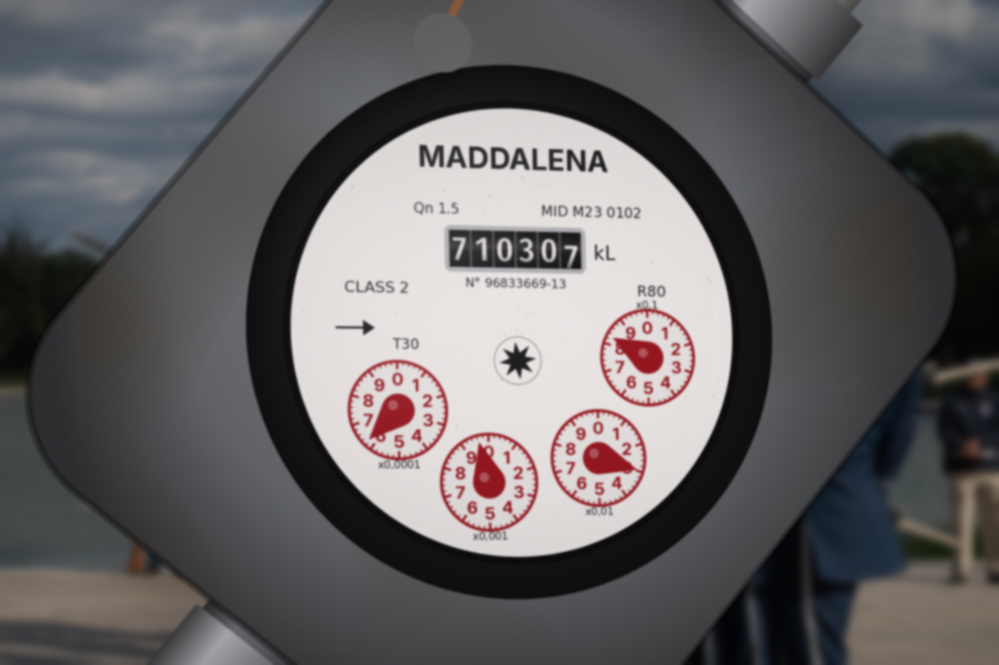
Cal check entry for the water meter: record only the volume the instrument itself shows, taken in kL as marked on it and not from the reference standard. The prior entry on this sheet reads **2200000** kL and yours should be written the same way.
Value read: **710306.8296** kL
